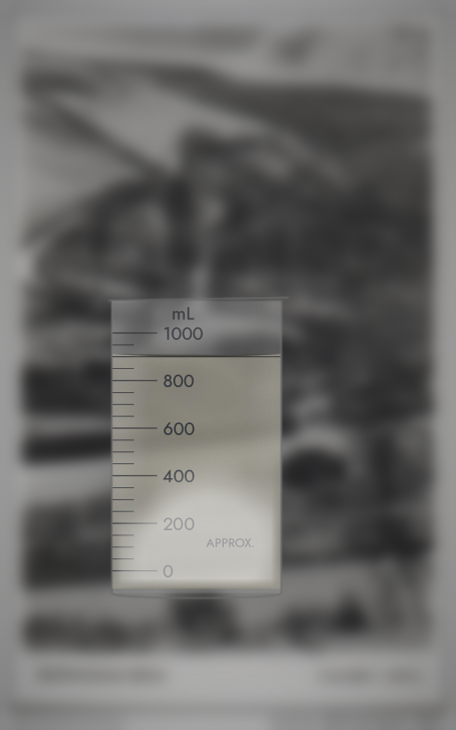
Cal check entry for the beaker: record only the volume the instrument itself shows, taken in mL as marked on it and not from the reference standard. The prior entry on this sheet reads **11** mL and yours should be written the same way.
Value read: **900** mL
